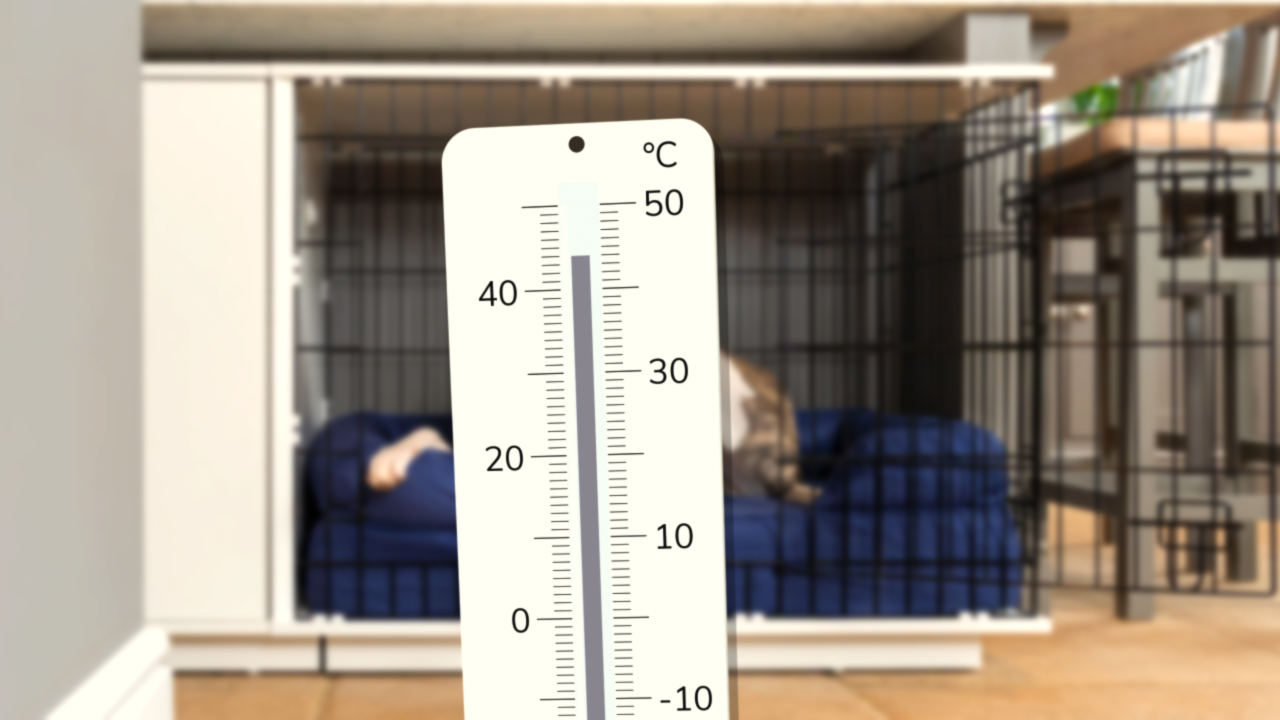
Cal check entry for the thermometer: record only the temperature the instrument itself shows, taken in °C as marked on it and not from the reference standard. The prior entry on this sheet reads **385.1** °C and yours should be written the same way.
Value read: **44** °C
